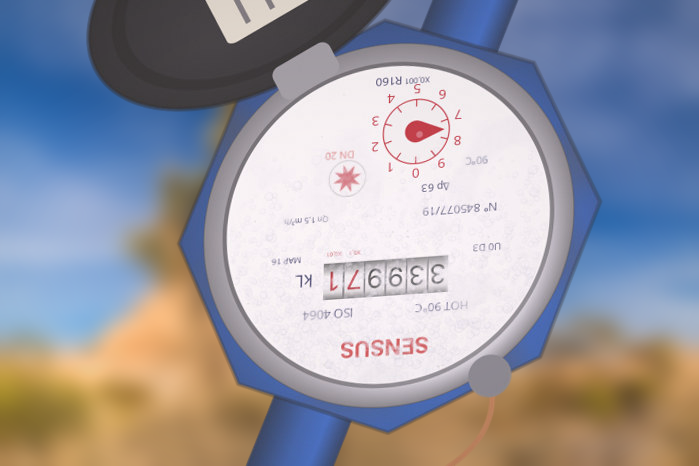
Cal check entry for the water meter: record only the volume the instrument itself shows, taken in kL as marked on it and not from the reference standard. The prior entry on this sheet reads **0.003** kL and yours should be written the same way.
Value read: **3399.717** kL
